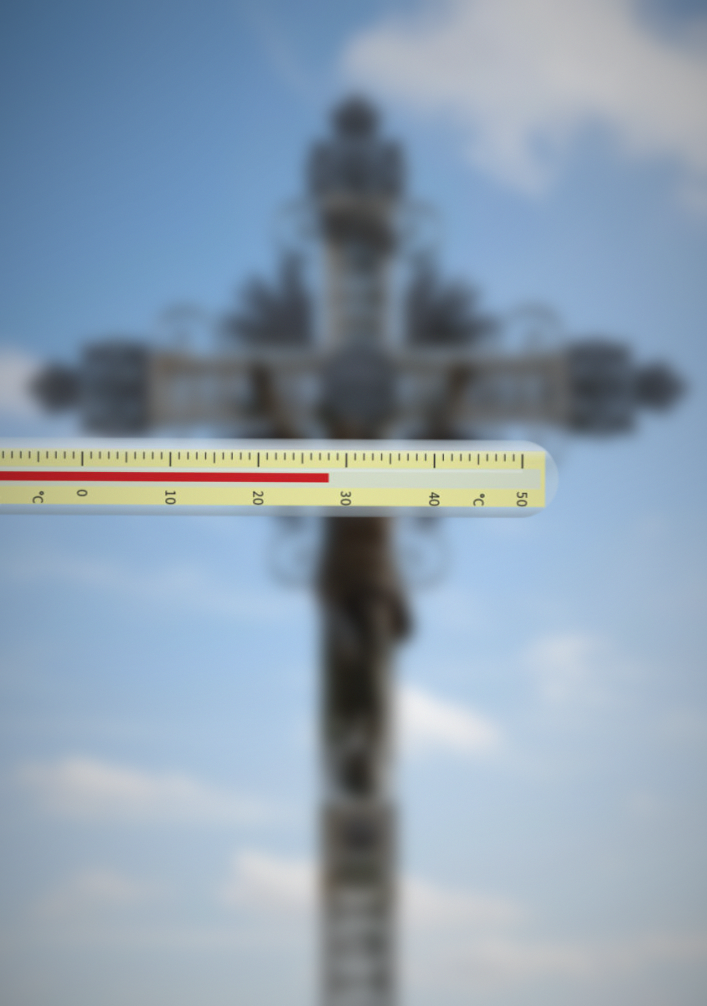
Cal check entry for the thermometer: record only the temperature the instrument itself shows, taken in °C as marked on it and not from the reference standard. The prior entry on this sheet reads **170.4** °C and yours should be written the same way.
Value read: **28** °C
